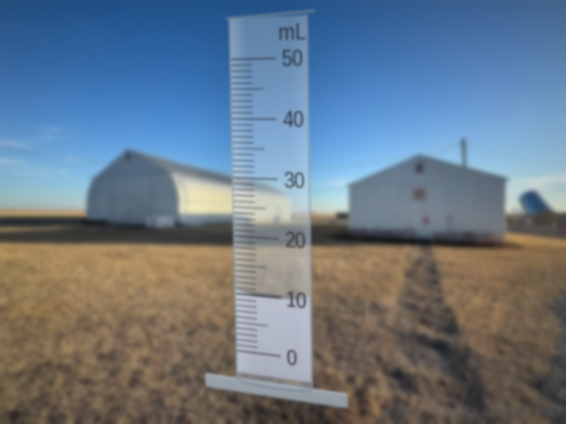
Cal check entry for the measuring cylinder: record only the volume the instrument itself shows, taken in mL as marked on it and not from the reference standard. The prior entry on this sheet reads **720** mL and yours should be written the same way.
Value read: **10** mL
